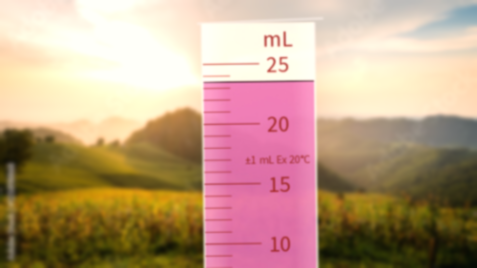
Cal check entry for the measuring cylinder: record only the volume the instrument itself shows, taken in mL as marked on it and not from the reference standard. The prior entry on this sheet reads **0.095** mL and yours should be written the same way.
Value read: **23.5** mL
